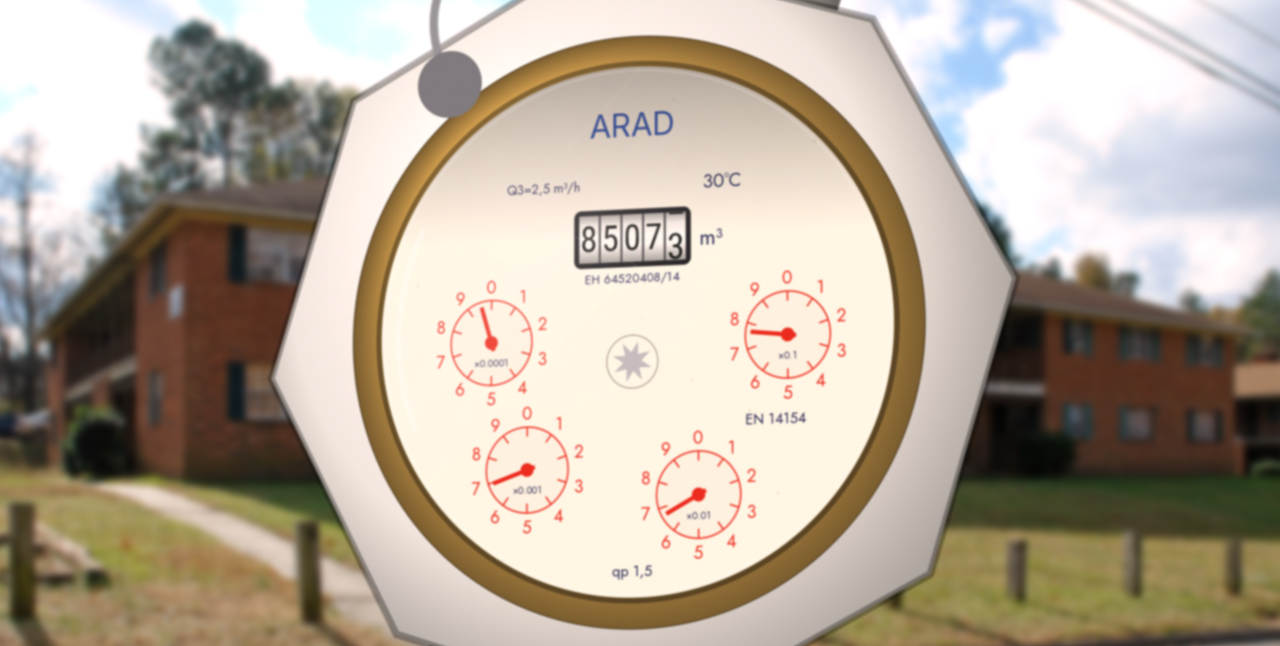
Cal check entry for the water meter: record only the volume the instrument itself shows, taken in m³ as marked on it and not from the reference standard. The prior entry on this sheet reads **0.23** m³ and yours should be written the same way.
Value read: **85072.7669** m³
